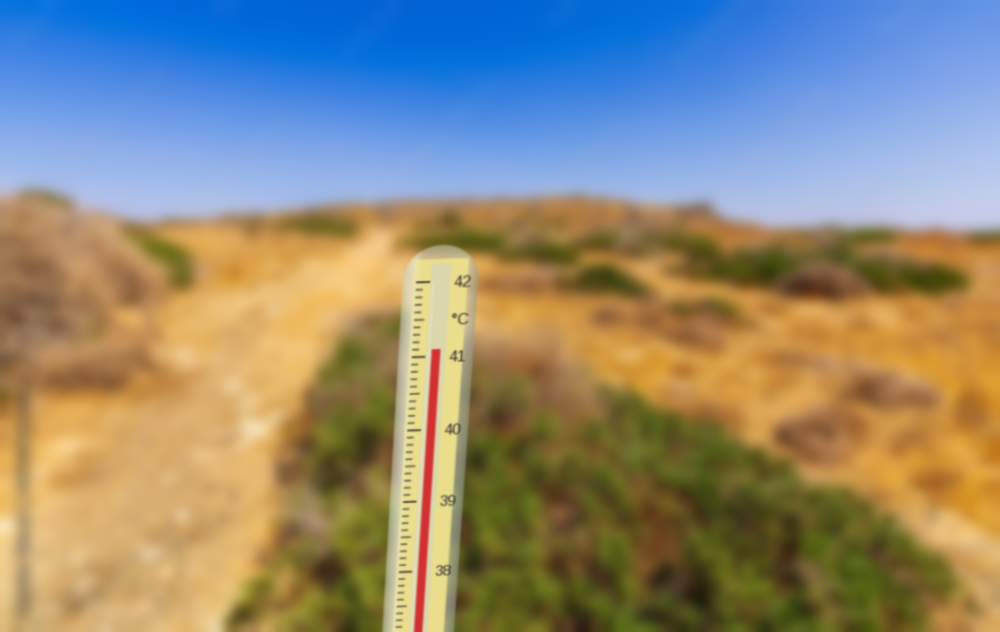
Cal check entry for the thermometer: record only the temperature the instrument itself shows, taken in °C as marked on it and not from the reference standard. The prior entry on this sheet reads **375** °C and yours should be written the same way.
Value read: **41.1** °C
